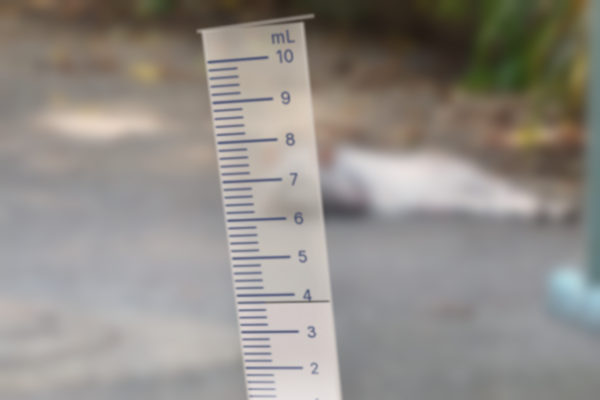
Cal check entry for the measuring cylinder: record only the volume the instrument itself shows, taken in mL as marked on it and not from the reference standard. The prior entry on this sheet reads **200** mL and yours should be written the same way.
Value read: **3.8** mL
